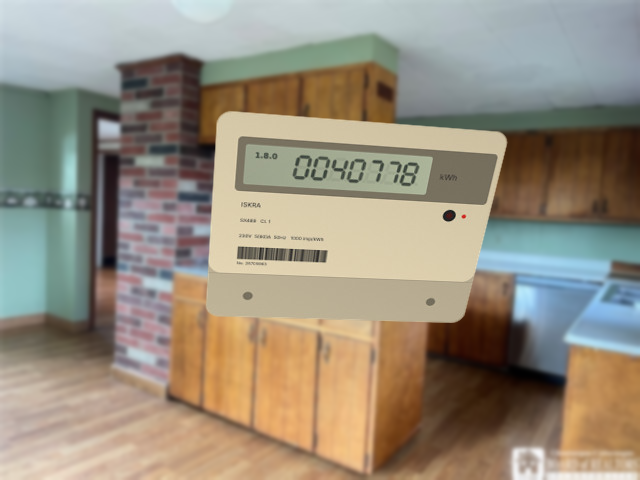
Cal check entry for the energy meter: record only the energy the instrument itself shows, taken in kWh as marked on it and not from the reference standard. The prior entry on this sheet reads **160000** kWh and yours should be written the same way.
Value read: **40778** kWh
